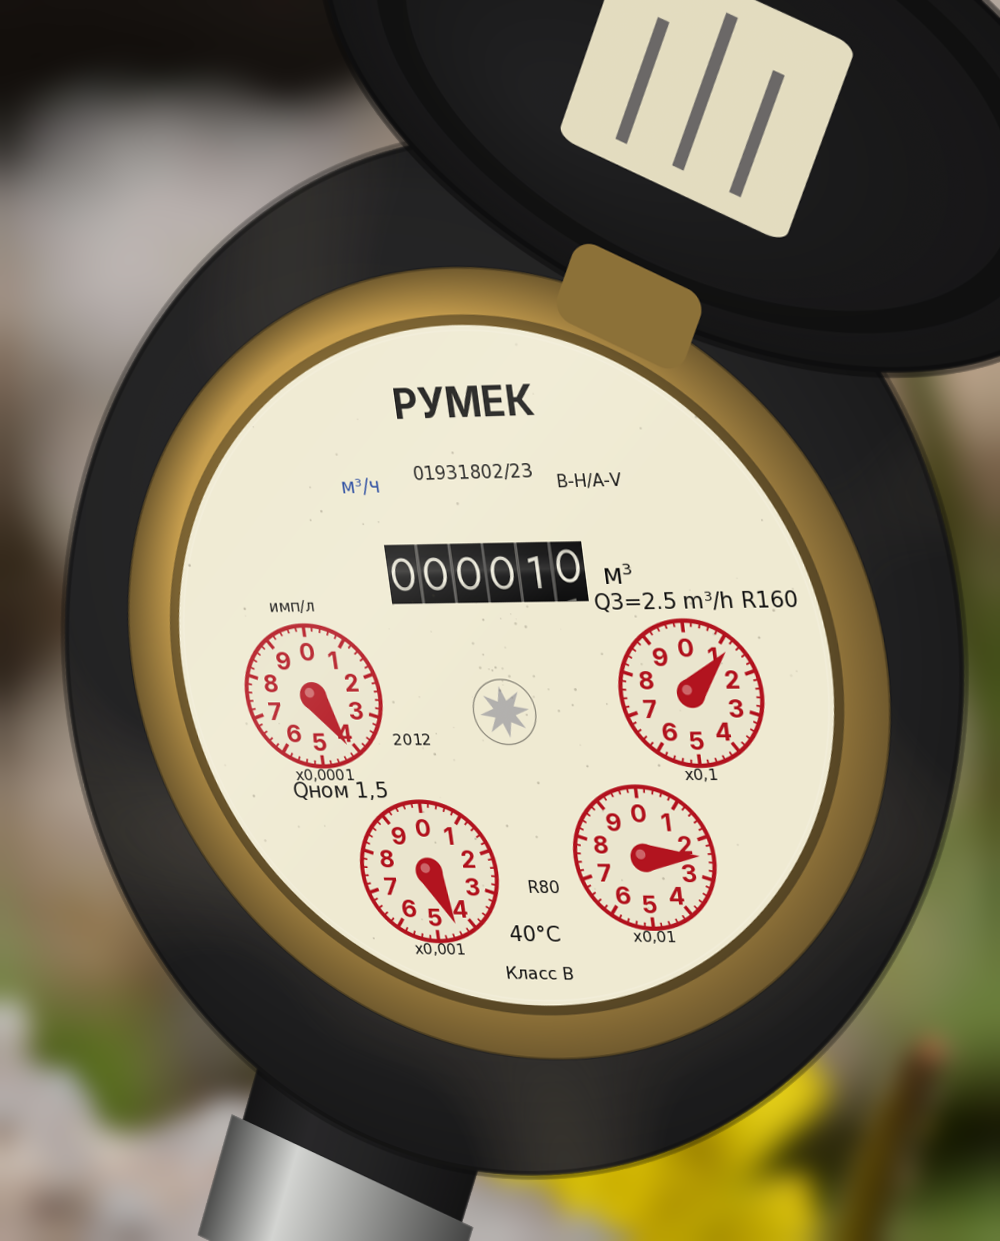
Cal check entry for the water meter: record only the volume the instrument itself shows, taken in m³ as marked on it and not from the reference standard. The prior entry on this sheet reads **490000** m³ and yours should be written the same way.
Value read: **10.1244** m³
